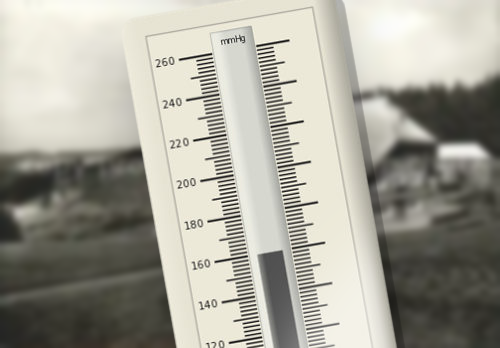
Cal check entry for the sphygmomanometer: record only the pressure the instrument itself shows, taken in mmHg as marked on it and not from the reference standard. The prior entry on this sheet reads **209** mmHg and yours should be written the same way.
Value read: **160** mmHg
